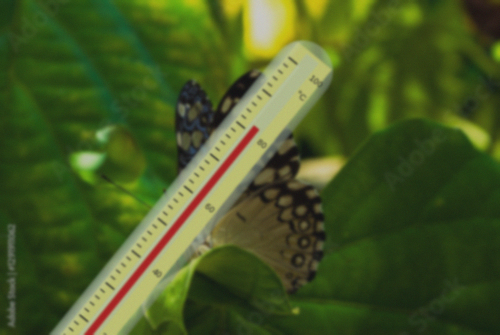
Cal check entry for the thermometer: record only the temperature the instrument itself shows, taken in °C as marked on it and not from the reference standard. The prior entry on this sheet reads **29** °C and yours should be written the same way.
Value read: **82** °C
